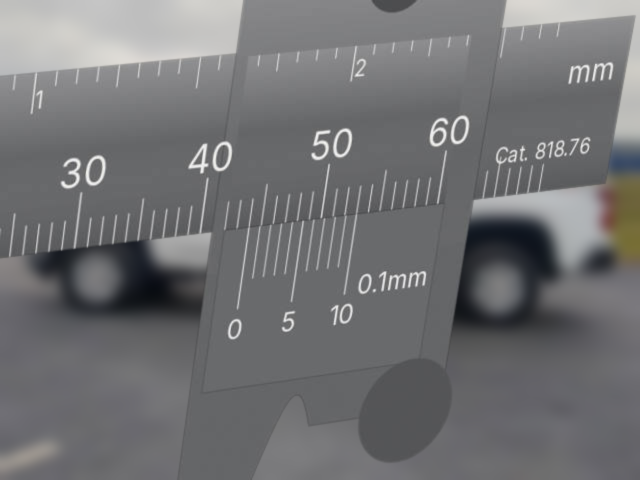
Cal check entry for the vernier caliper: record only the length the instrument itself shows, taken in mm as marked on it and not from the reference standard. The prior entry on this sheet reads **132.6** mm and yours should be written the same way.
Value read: **44.0** mm
